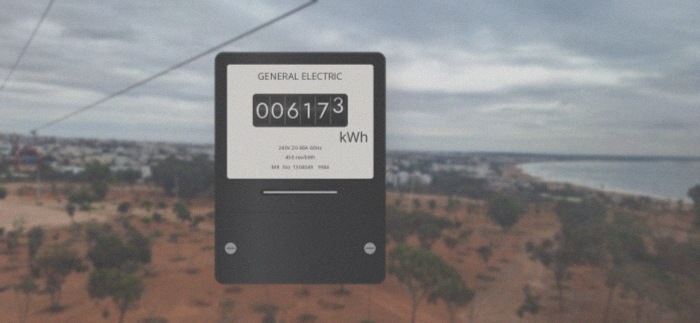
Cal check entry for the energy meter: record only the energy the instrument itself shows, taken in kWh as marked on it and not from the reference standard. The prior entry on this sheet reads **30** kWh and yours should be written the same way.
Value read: **6173** kWh
